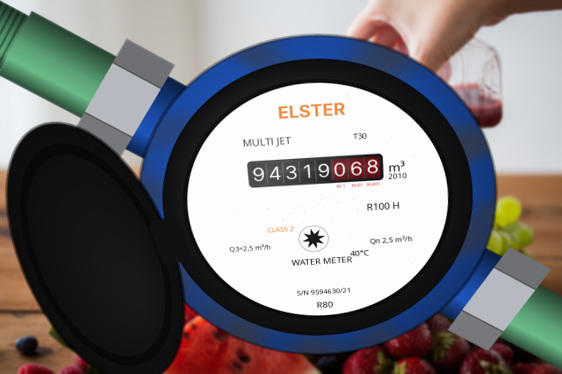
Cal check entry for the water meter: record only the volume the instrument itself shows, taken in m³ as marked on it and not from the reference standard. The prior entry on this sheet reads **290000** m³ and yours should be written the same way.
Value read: **94319.068** m³
